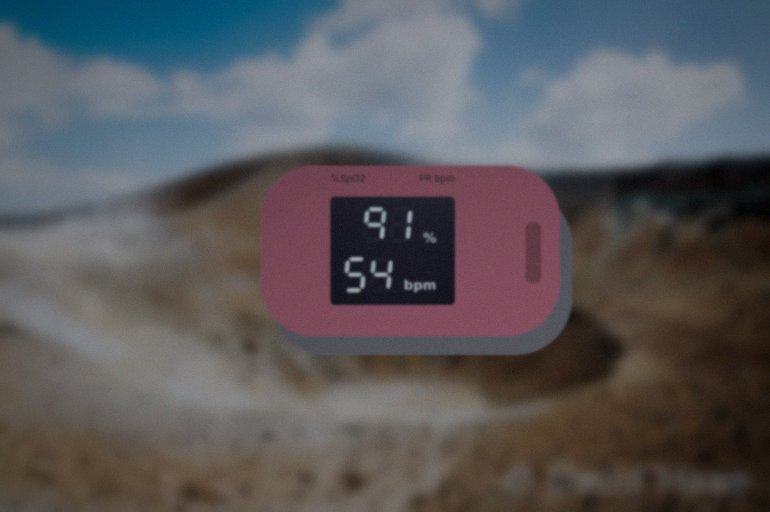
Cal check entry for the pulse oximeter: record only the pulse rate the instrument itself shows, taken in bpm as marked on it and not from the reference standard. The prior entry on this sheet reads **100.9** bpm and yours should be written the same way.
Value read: **54** bpm
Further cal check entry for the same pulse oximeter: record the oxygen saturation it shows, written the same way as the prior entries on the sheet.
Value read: **91** %
